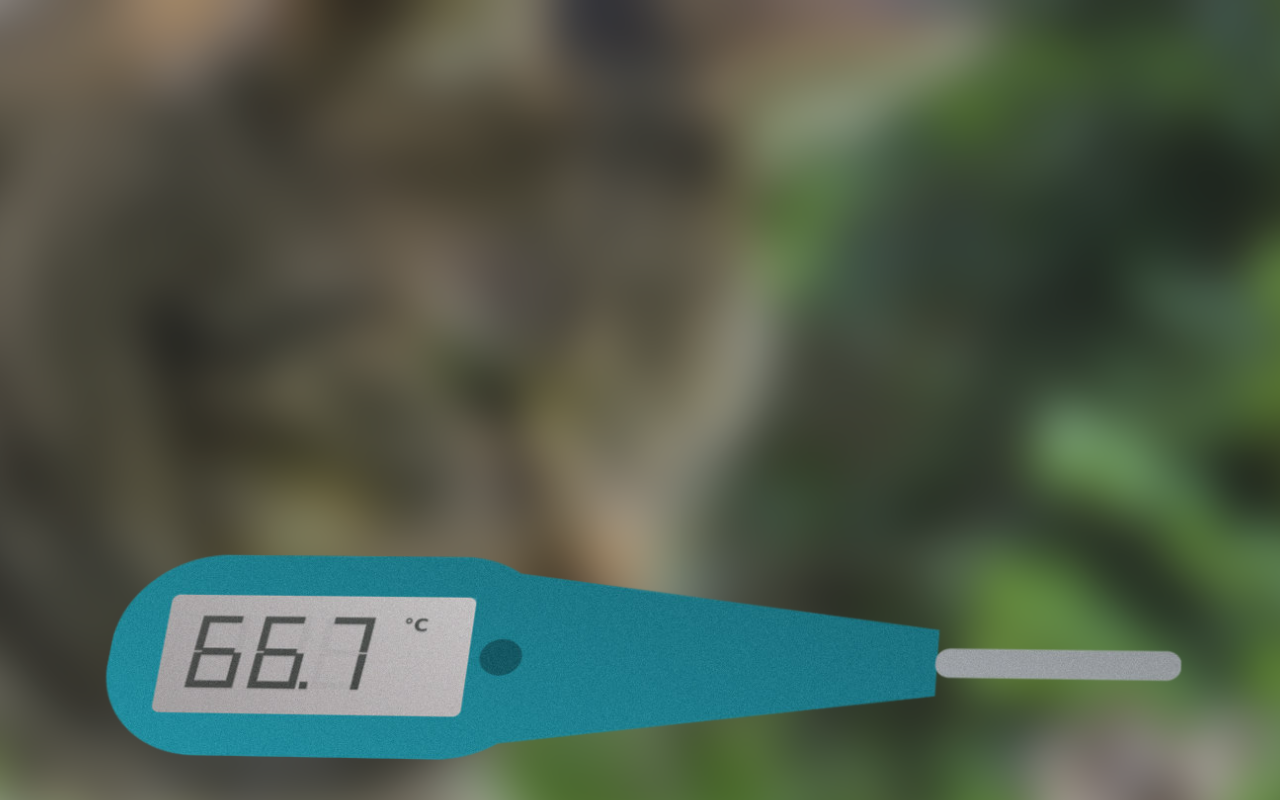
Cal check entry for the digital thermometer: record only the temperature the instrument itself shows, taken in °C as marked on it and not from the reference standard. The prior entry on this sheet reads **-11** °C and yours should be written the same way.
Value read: **66.7** °C
